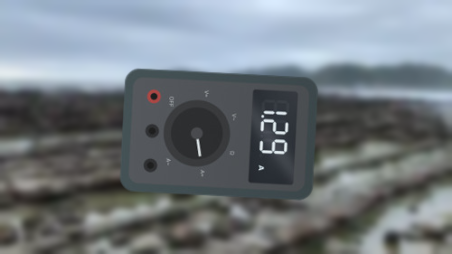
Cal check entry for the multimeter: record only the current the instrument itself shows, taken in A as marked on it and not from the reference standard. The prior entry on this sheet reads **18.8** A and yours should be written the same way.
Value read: **1.29** A
